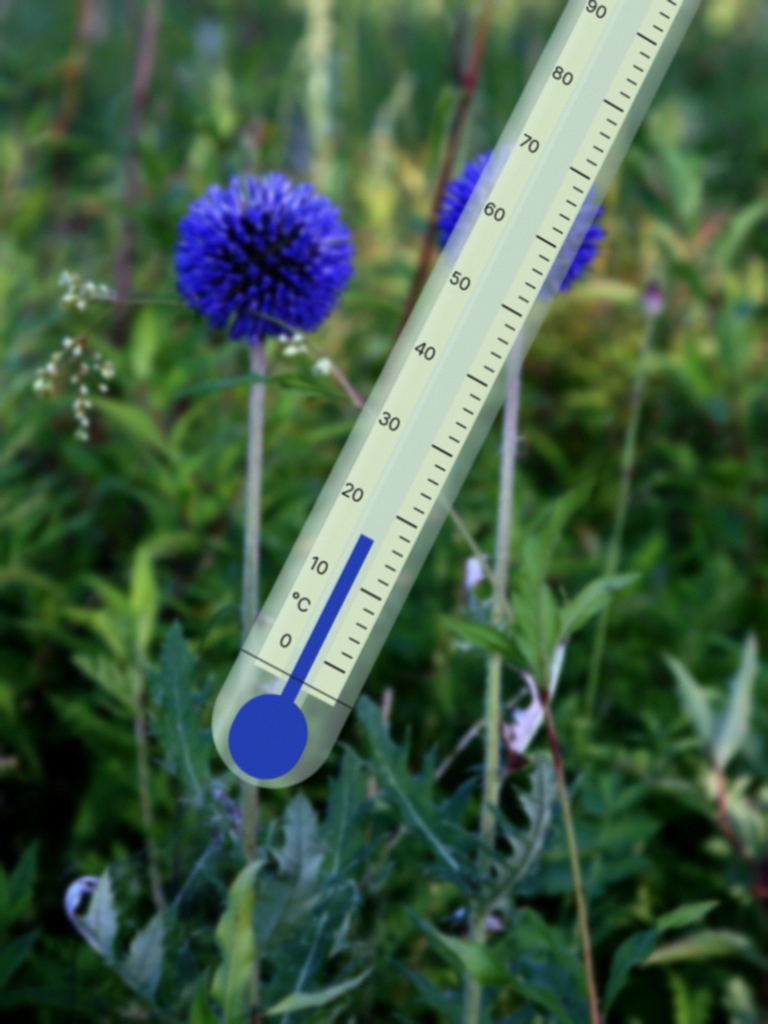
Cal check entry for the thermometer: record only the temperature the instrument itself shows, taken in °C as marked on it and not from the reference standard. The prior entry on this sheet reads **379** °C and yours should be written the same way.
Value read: **16** °C
